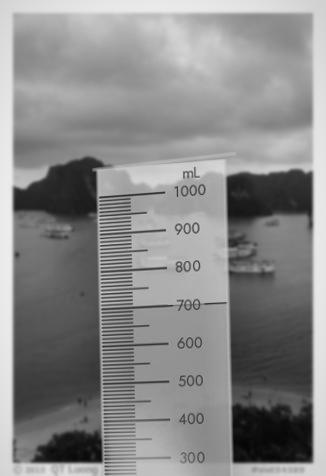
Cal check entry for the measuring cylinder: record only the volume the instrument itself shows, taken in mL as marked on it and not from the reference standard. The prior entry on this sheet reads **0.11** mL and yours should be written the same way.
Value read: **700** mL
